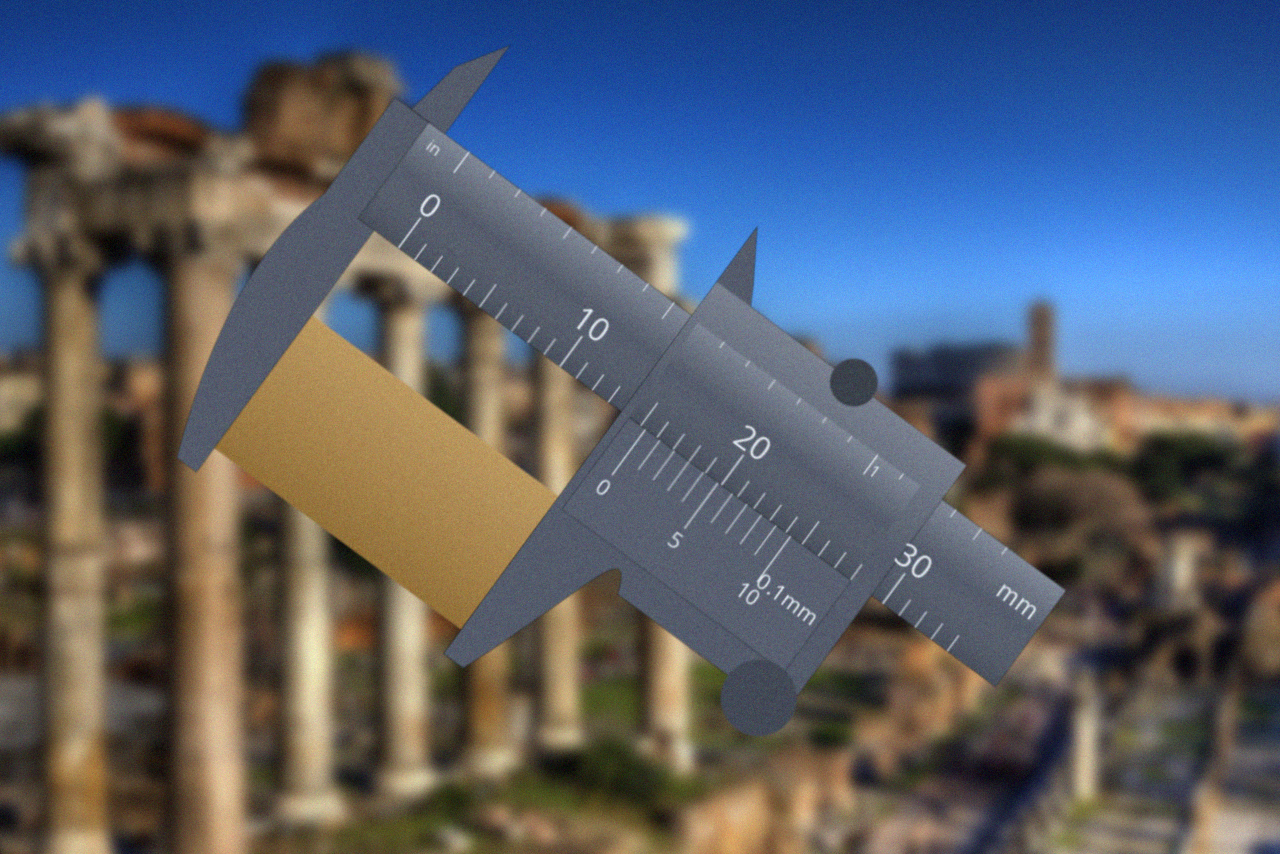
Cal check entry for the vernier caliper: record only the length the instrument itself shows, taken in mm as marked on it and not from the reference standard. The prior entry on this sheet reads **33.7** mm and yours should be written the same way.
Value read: **15.3** mm
